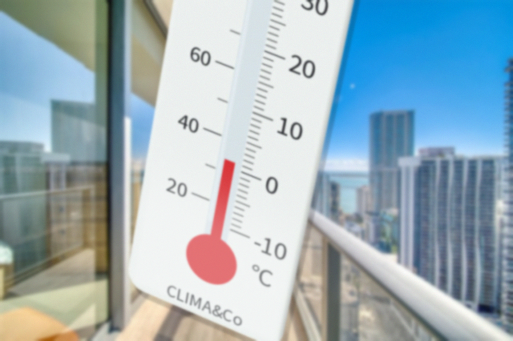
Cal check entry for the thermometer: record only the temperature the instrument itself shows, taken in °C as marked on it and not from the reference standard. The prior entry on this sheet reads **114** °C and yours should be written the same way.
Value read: **1** °C
